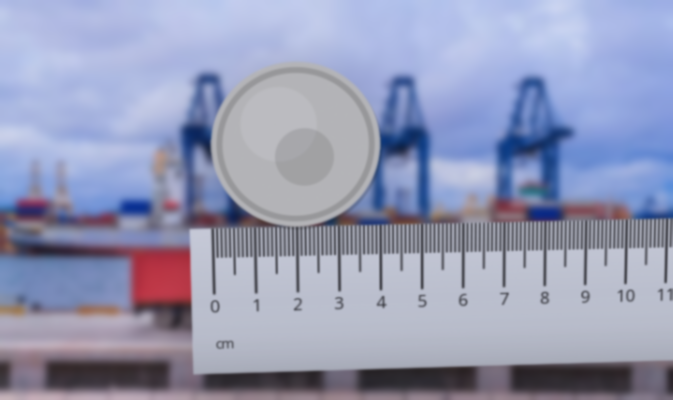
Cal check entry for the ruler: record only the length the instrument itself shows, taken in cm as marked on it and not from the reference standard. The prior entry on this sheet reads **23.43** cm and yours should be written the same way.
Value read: **4** cm
